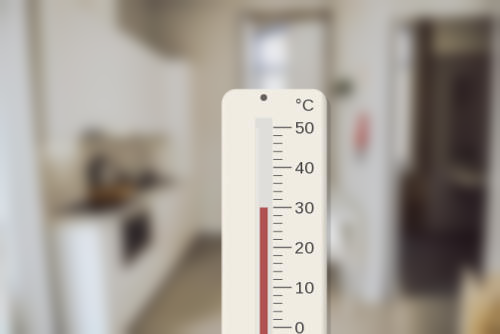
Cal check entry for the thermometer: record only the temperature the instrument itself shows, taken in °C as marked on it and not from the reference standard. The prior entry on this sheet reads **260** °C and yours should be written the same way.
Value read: **30** °C
